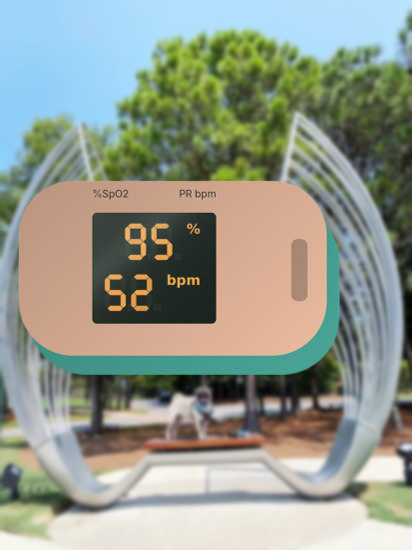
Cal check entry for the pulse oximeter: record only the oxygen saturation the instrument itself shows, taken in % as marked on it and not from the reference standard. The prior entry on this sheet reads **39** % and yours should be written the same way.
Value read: **95** %
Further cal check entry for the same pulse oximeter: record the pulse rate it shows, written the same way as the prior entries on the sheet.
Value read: **52** bpm
